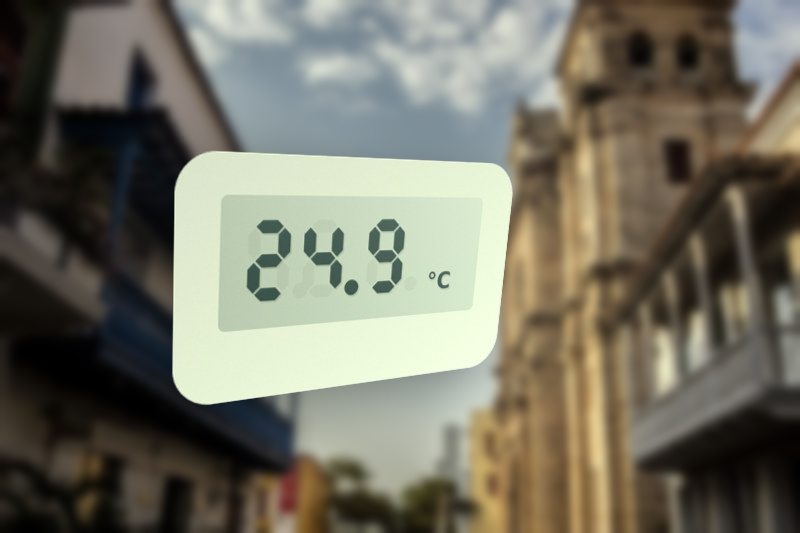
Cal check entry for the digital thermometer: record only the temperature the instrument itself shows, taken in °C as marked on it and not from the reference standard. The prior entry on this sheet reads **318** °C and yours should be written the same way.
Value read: **24.9** °C
